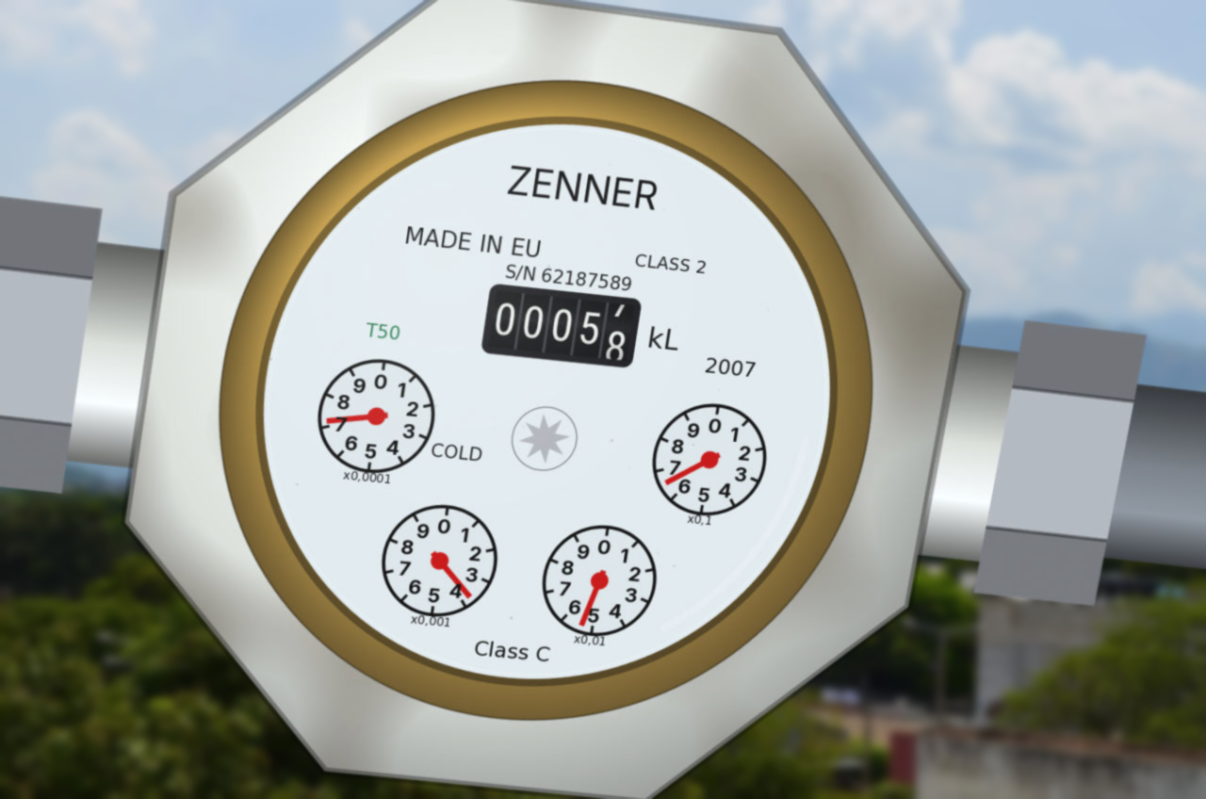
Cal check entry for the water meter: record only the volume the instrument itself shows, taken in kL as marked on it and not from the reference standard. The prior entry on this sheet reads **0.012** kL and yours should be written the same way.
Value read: **57.6537** kL
